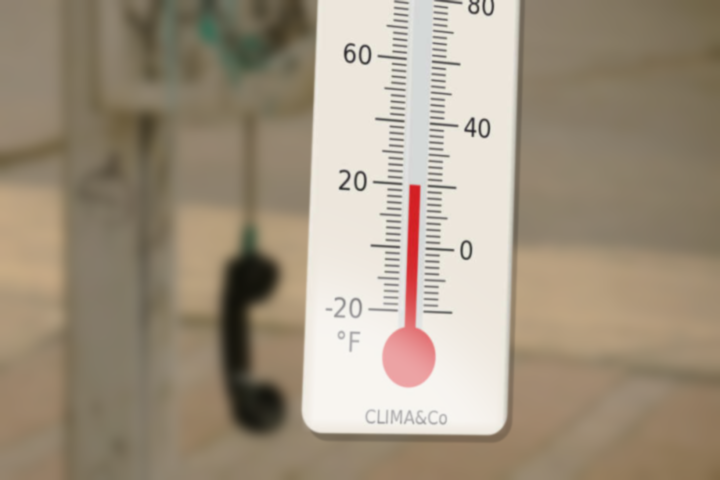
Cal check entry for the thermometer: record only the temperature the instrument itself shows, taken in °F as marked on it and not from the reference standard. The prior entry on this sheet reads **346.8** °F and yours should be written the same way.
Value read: **20** °F
